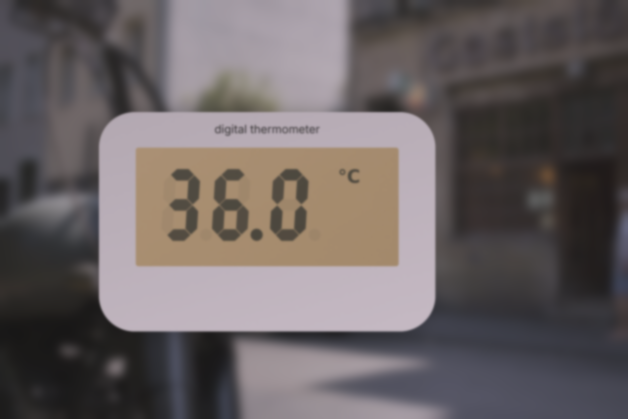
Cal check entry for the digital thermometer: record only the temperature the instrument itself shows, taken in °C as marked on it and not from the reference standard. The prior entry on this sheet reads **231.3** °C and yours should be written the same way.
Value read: **36.0** °C
